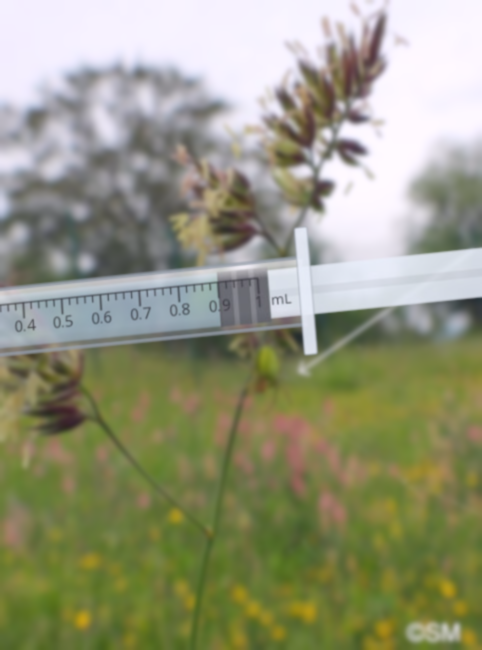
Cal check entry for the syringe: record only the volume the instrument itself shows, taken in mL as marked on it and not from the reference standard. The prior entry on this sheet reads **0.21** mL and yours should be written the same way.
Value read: **0.9** mL
